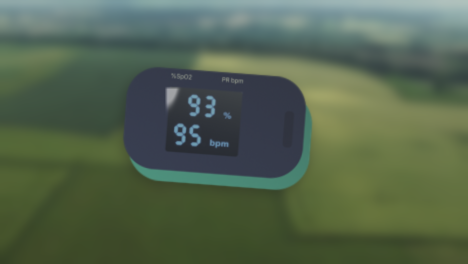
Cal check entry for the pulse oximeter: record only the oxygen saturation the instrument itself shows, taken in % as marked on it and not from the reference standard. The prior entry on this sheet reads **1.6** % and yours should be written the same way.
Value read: **93** %
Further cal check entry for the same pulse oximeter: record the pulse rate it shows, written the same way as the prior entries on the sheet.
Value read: **95** bpm
